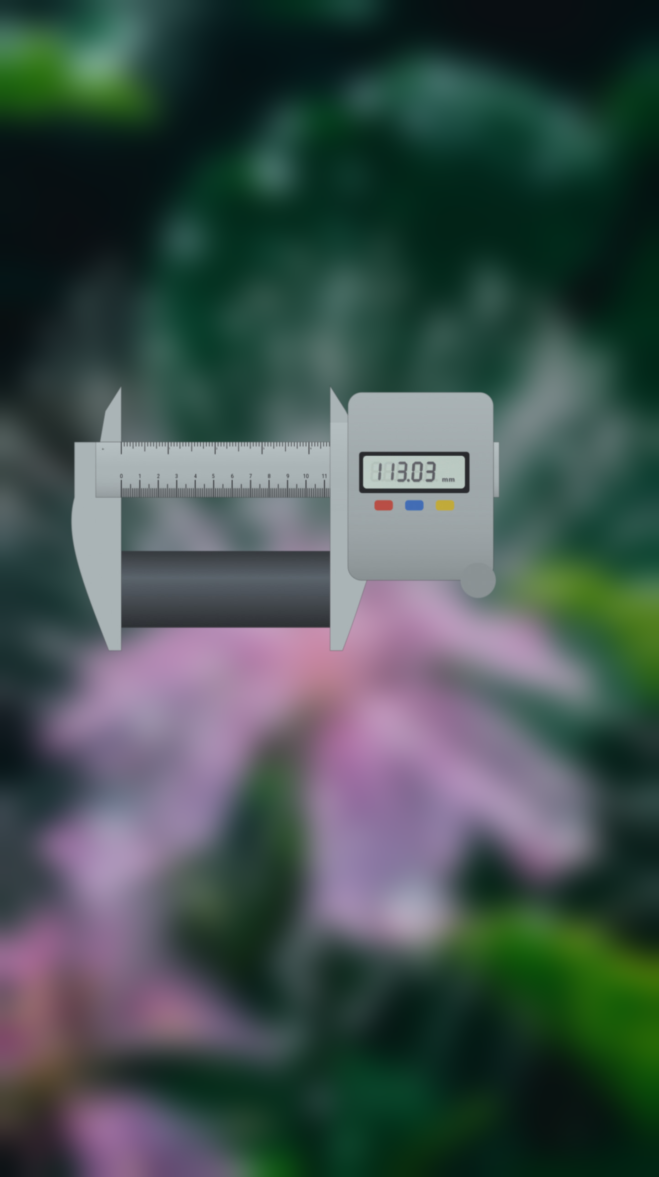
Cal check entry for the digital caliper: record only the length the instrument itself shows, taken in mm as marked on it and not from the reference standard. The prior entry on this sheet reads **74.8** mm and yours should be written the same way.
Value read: **113.03** mm
